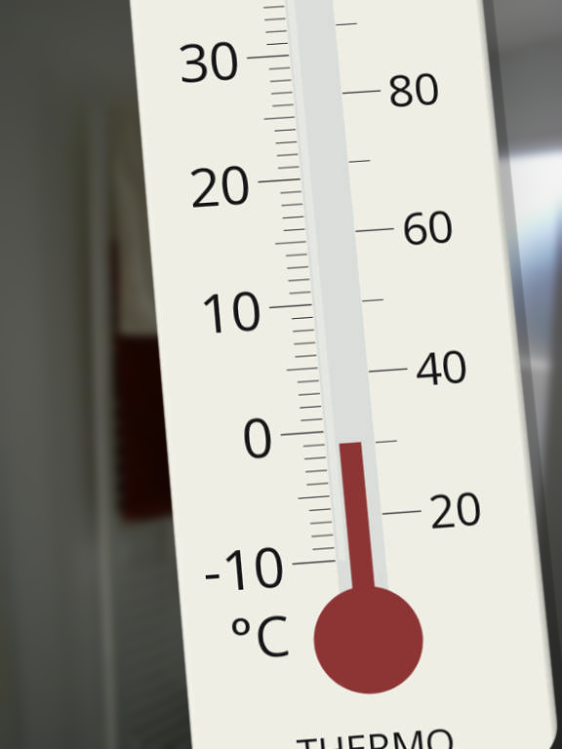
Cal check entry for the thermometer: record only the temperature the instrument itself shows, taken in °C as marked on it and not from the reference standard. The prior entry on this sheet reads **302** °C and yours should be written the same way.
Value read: **-1** °C
